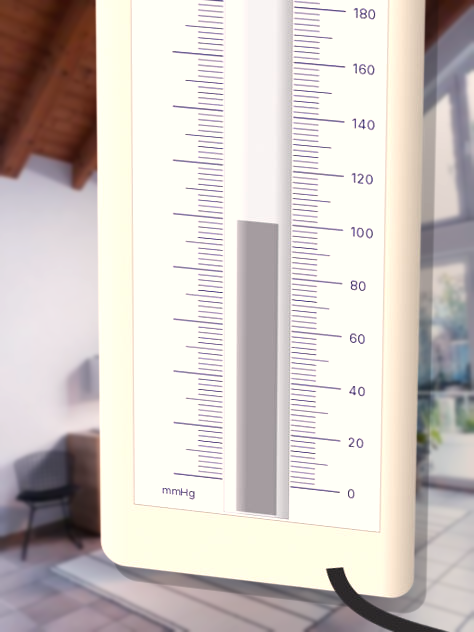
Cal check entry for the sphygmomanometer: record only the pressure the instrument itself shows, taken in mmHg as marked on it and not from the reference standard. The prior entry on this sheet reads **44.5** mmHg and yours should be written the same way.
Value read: **100** mmHg
